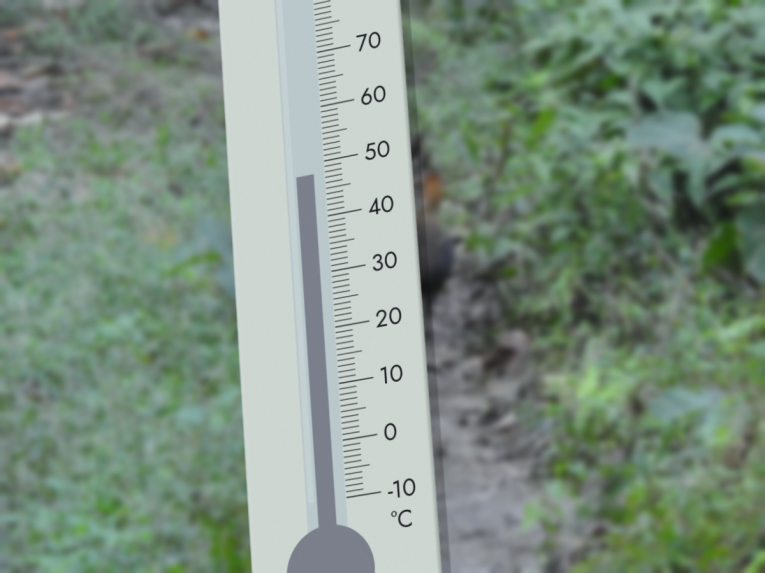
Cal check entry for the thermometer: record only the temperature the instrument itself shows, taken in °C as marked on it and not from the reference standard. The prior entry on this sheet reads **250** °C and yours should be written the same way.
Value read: **48** °C
